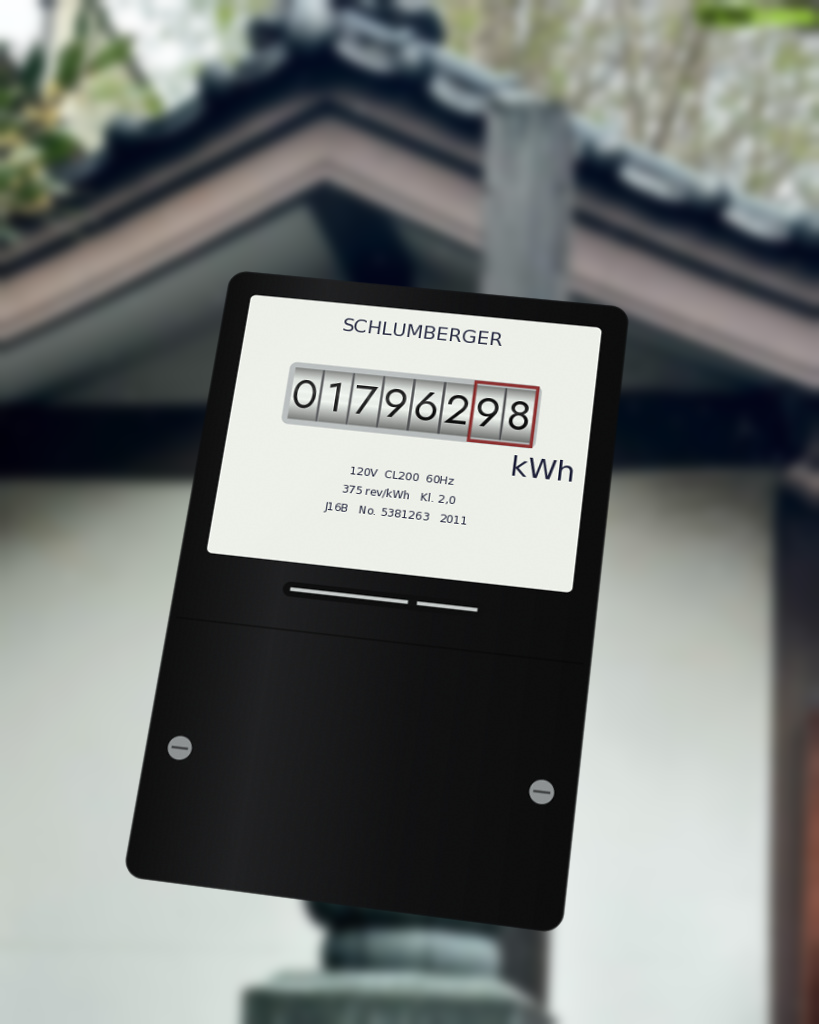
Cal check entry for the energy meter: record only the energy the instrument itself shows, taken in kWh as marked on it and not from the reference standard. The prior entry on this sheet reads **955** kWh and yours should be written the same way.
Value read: **17962.98** kWh
